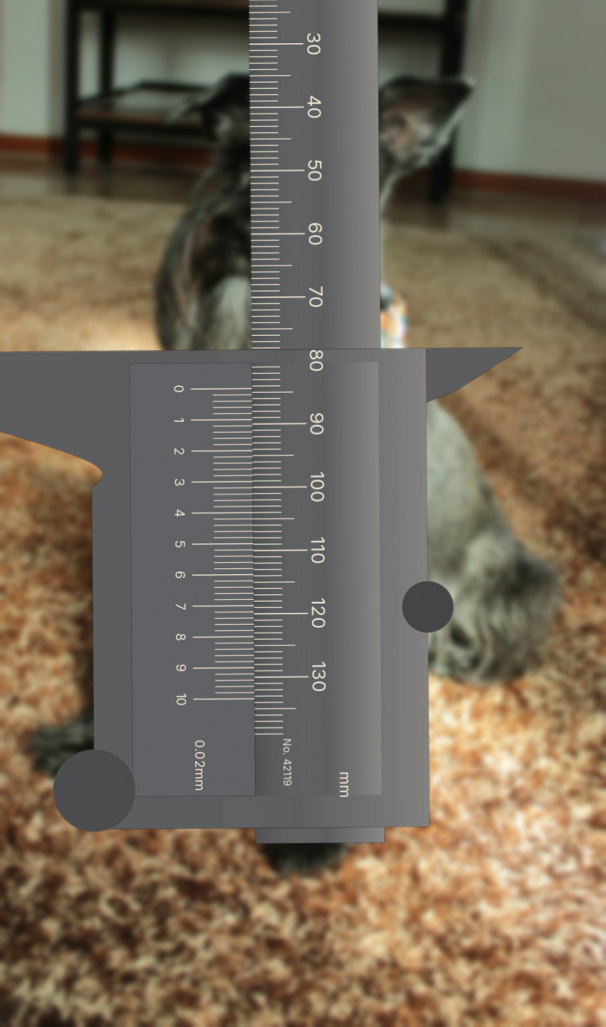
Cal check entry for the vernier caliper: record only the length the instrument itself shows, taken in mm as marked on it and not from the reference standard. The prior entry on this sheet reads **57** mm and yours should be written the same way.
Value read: **84.4** mm
